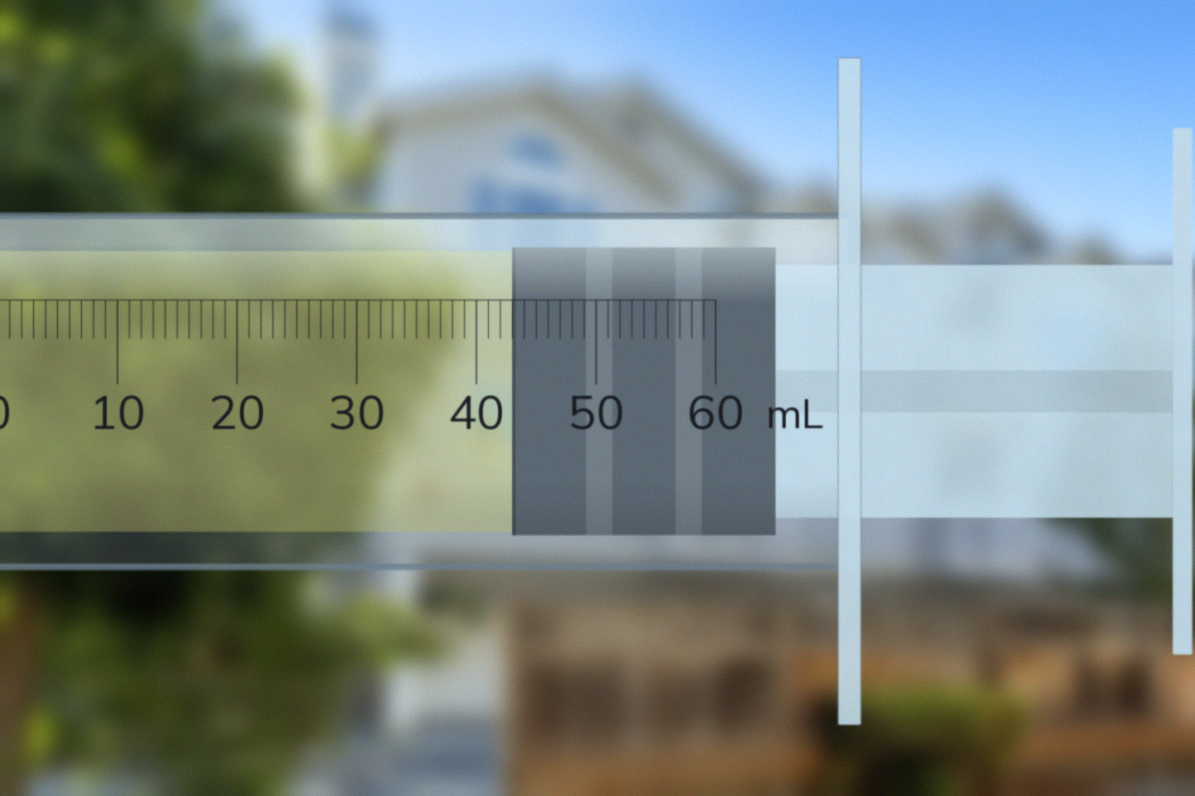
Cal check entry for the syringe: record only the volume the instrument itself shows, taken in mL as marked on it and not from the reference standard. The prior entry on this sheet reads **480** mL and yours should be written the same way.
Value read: **43** mL
